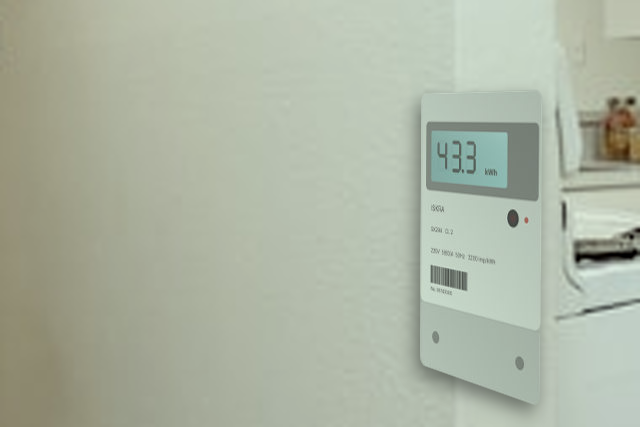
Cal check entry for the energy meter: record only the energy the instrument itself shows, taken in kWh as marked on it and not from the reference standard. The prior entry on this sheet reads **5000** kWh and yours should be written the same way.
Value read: **43.3** kWh
